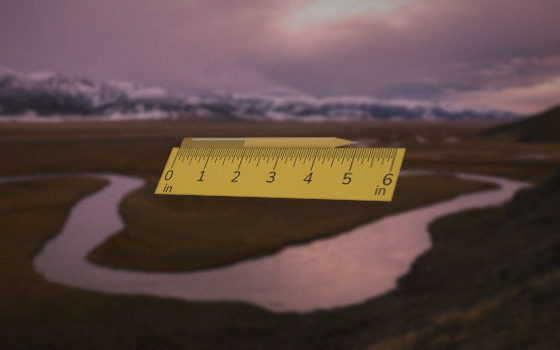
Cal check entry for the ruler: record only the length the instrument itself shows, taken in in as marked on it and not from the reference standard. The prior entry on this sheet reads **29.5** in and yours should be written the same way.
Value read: **5** in
